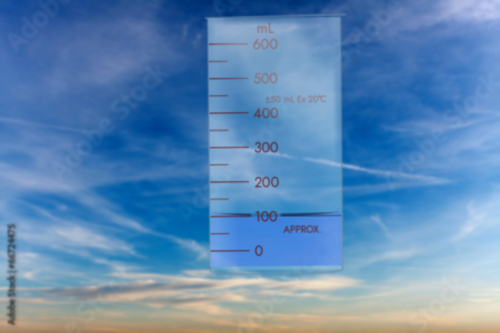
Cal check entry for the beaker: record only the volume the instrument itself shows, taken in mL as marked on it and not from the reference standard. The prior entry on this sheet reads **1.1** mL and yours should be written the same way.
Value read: **100** mL
